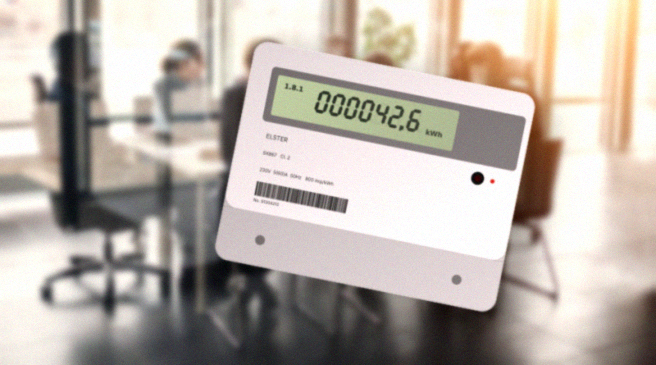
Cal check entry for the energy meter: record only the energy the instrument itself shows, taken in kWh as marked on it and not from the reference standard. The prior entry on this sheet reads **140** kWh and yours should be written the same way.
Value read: **42.6** kWh
